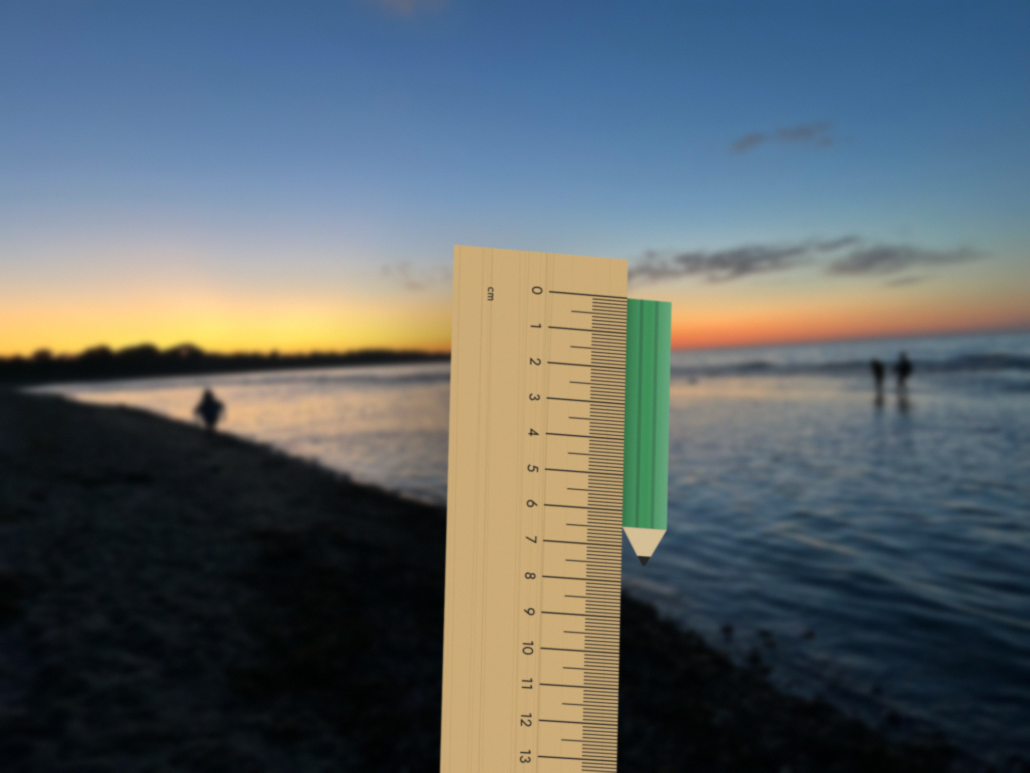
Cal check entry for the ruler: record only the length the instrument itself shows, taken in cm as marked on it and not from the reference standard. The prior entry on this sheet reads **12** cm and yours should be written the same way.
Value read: **7.5** cm
